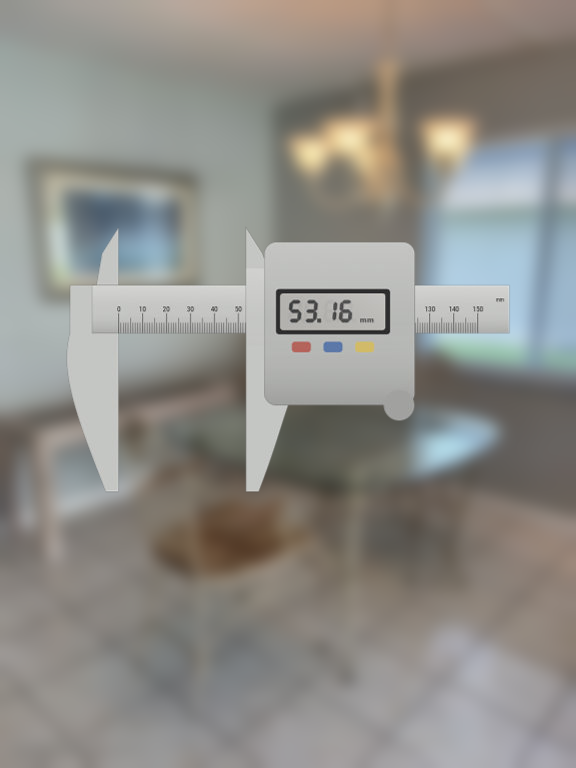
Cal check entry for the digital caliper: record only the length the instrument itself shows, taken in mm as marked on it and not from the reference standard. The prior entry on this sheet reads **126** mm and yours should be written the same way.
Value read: **53.16** mm
